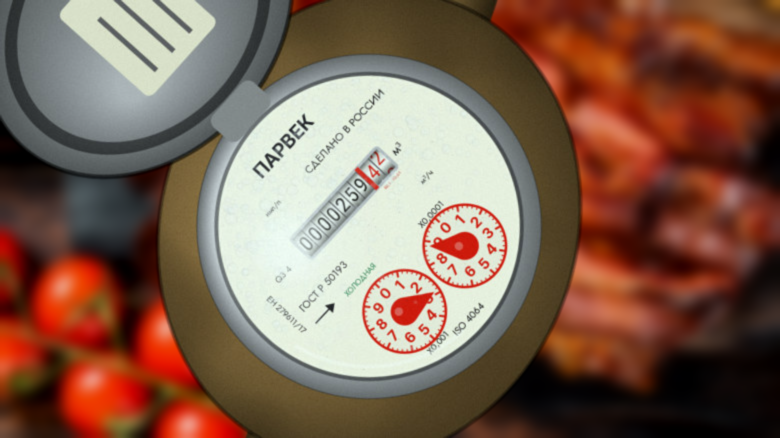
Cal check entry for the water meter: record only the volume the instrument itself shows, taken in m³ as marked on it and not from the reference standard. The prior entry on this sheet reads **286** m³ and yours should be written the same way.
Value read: **259.4228** m³
